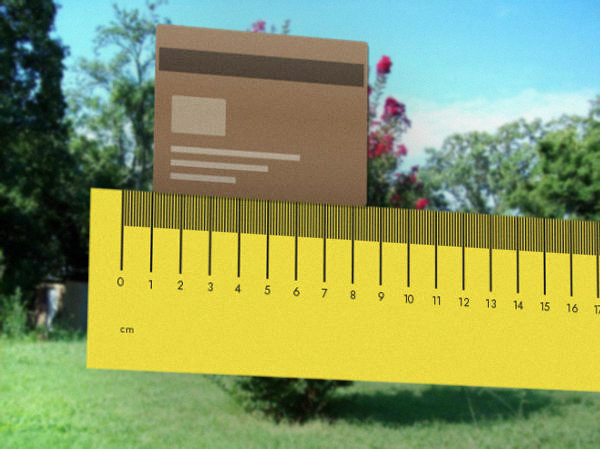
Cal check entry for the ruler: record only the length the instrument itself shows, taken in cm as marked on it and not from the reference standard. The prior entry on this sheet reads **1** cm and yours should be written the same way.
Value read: **7.5** cm
